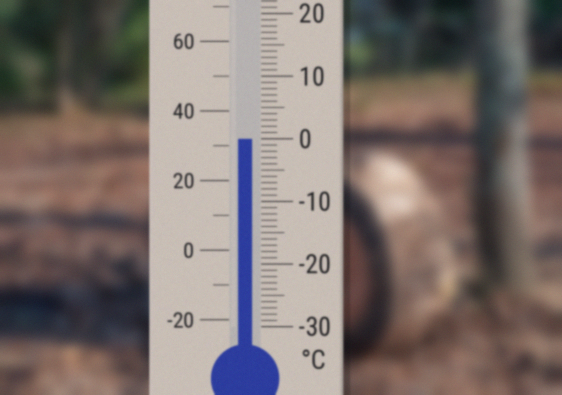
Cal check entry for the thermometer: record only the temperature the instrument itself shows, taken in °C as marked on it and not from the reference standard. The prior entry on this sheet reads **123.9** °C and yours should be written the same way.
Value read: **0** °C
